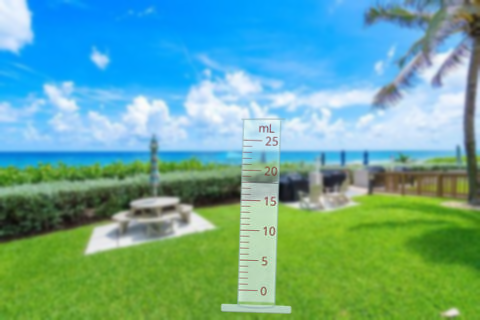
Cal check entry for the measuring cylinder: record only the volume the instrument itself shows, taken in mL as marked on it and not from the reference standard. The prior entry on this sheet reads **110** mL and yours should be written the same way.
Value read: **18** mL
